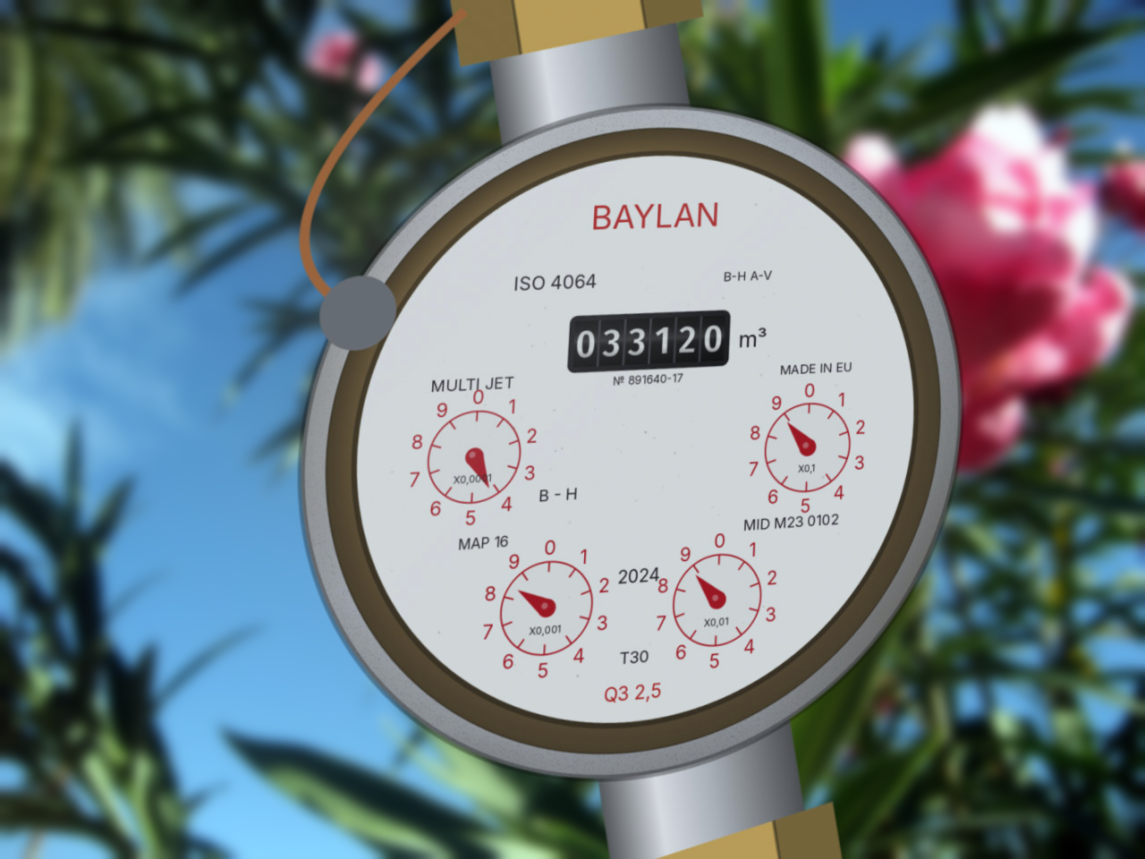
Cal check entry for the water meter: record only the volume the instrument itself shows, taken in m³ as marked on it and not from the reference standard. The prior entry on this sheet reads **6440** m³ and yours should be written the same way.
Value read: **33120.8884** m³
